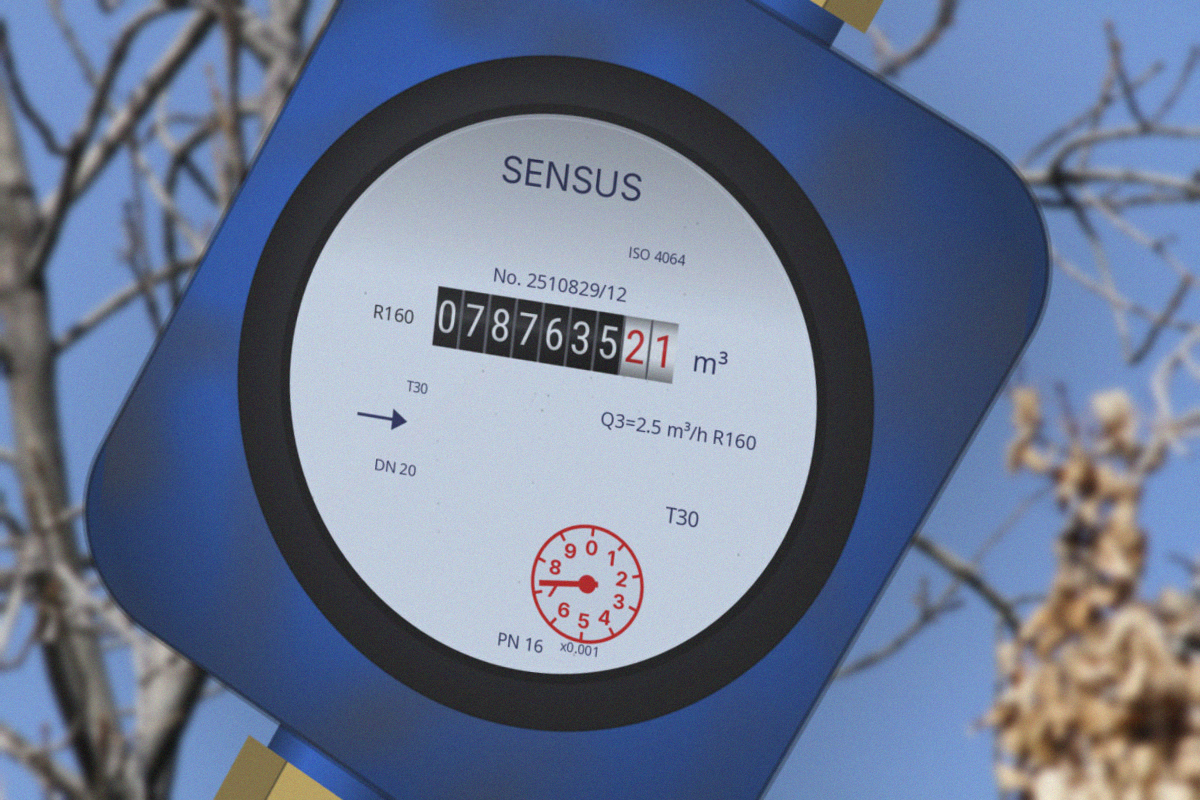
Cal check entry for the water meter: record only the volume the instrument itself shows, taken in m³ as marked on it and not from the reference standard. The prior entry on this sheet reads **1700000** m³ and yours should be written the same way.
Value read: **787635.217** m³
